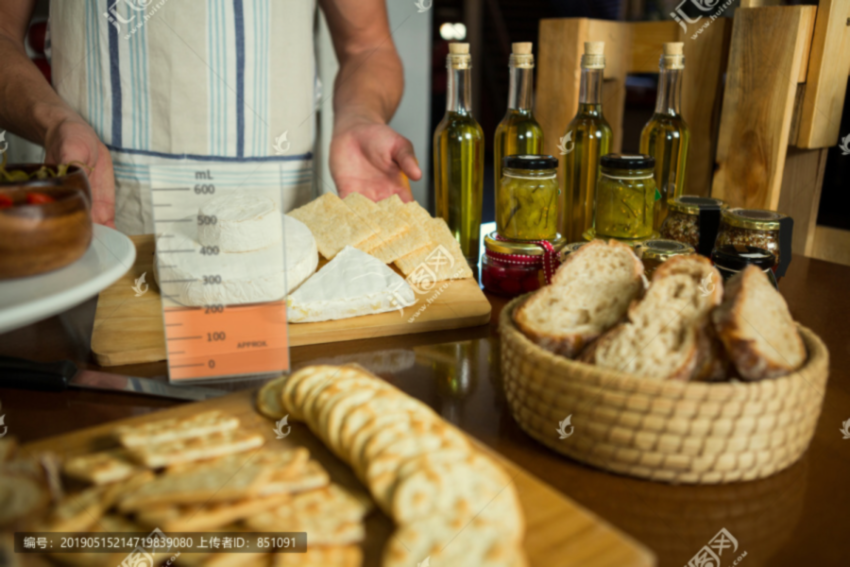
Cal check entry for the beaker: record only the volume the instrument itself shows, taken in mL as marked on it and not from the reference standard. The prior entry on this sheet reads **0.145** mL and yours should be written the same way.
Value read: **200** mL
